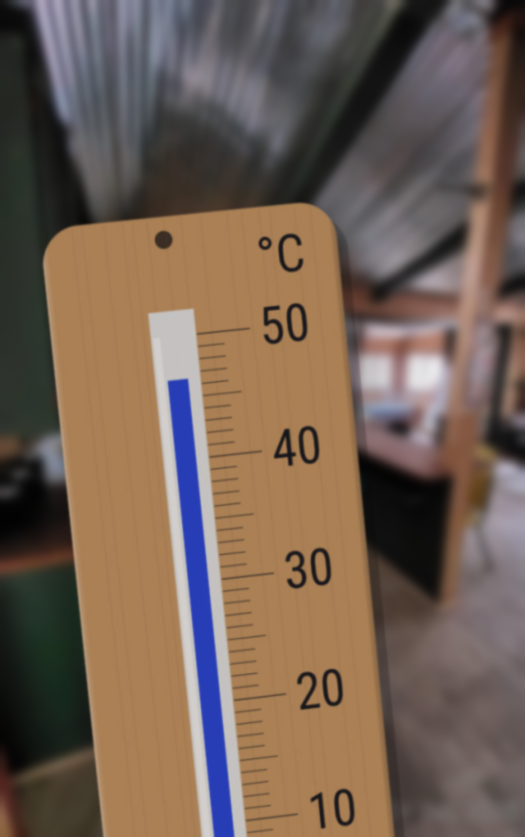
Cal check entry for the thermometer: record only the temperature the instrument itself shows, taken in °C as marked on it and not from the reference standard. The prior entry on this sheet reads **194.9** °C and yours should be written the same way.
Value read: **46.5** °C
